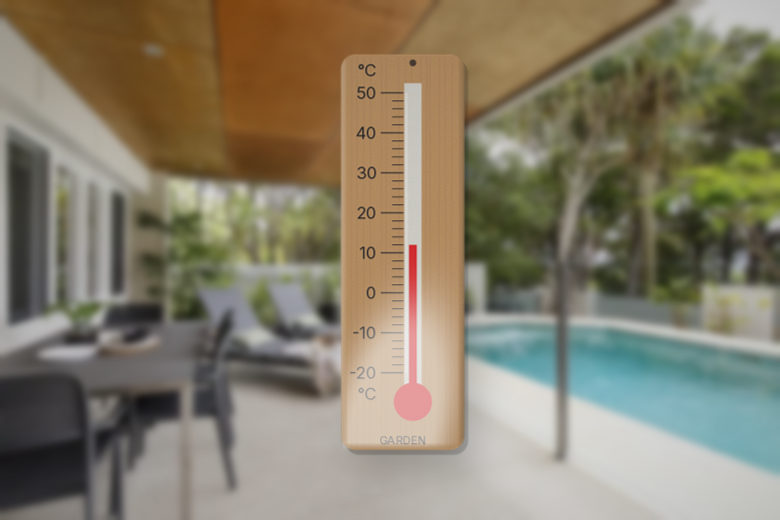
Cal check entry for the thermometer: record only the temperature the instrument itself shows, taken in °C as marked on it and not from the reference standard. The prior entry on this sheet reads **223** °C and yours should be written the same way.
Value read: **12** °C
